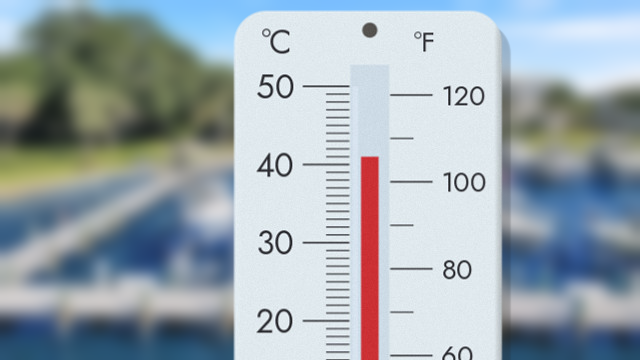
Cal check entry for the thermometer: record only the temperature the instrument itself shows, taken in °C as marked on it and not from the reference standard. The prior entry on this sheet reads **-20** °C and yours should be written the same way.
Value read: **41** °C
